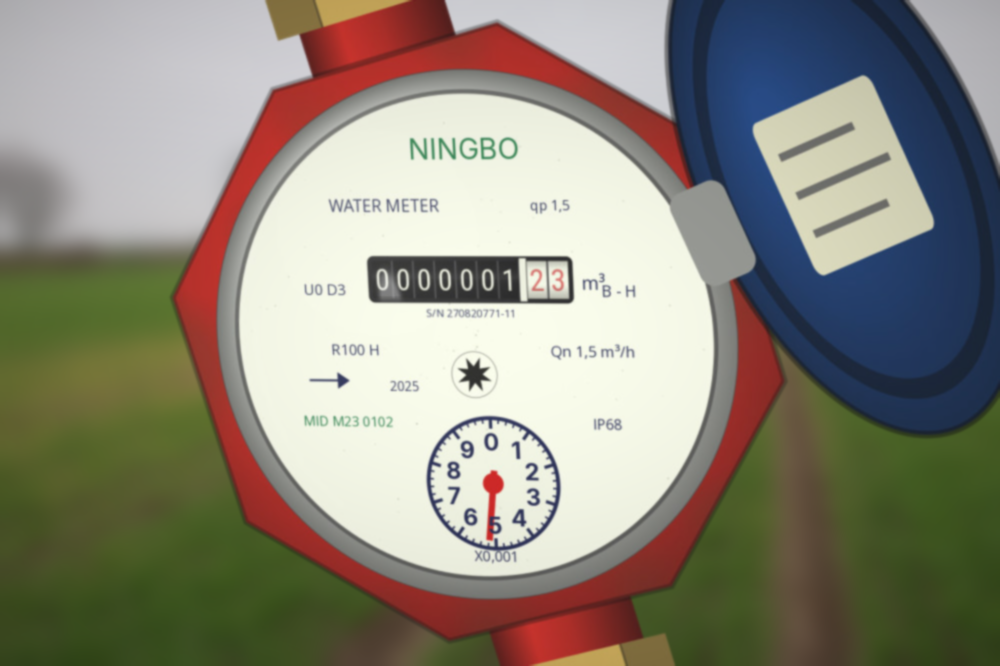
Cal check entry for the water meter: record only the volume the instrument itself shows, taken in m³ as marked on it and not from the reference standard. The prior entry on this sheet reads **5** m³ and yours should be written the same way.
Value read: **1.235** m³
